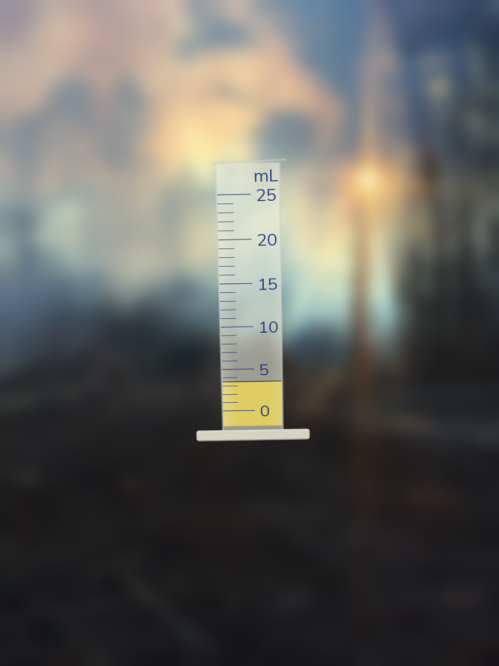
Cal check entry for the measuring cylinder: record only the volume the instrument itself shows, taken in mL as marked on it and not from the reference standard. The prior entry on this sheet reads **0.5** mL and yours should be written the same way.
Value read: **3.5** mL
